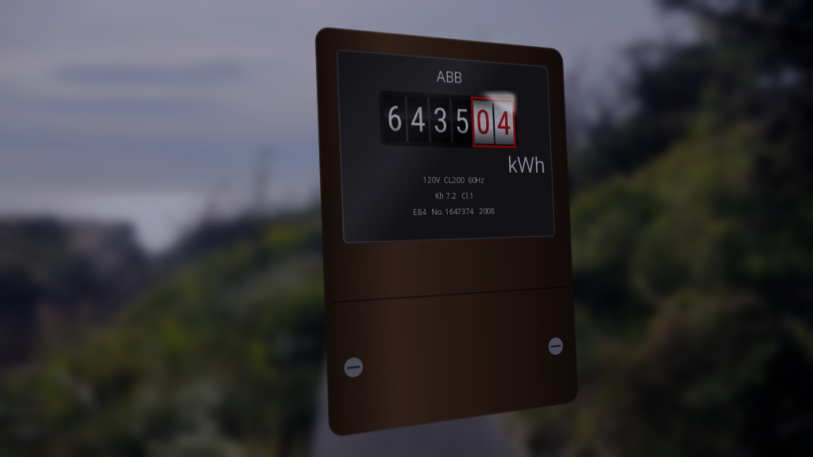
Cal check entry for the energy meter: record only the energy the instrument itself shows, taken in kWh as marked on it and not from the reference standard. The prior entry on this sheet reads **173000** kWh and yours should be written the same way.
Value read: **6435.04** kWh
